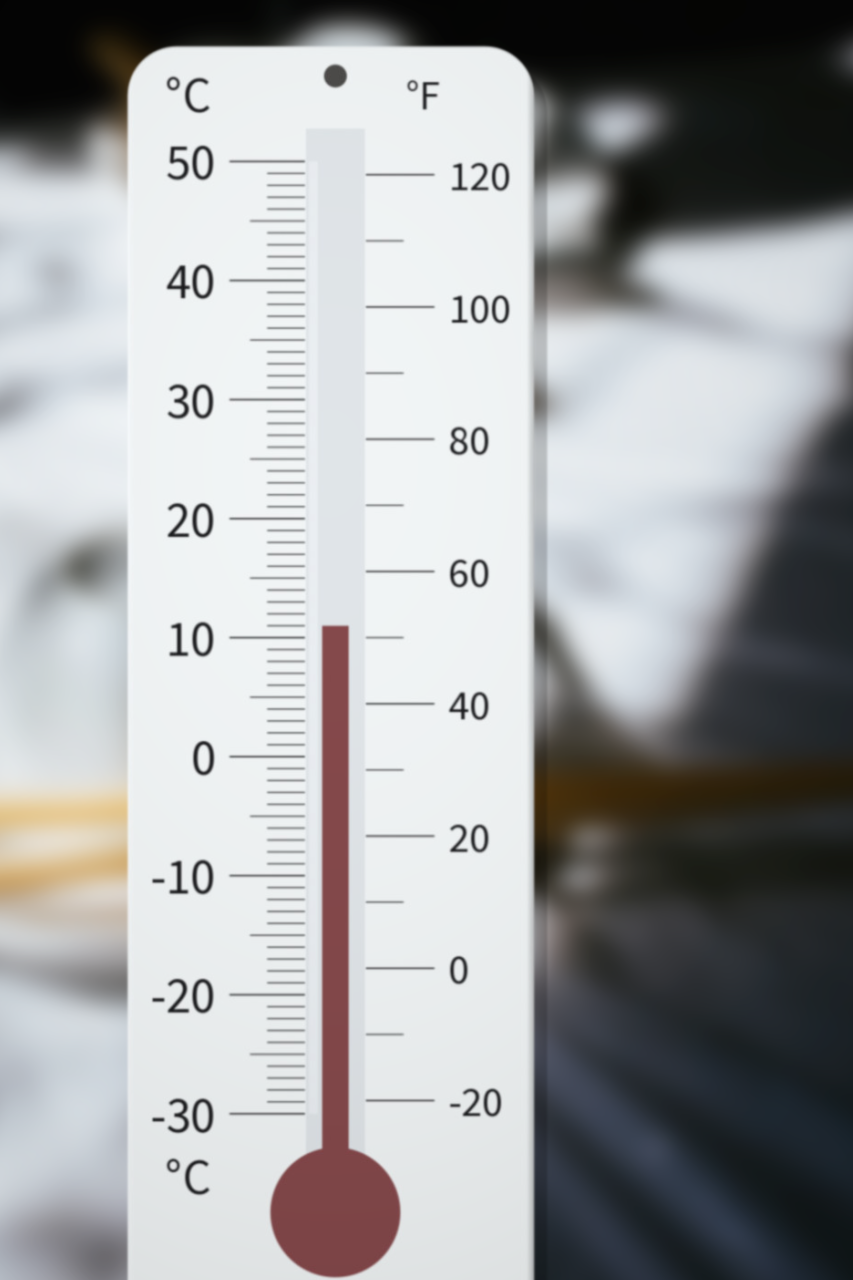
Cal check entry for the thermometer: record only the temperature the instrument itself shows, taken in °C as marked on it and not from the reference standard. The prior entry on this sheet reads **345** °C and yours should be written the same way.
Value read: **11** °C
